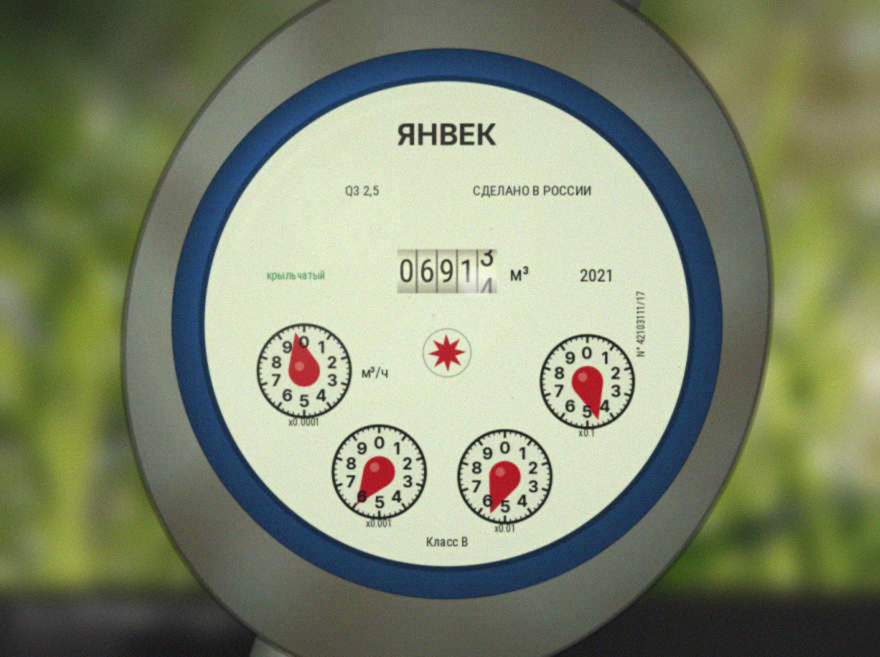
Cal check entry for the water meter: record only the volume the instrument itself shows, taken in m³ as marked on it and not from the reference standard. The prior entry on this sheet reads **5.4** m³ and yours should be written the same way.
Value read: **6913.4559** m³
